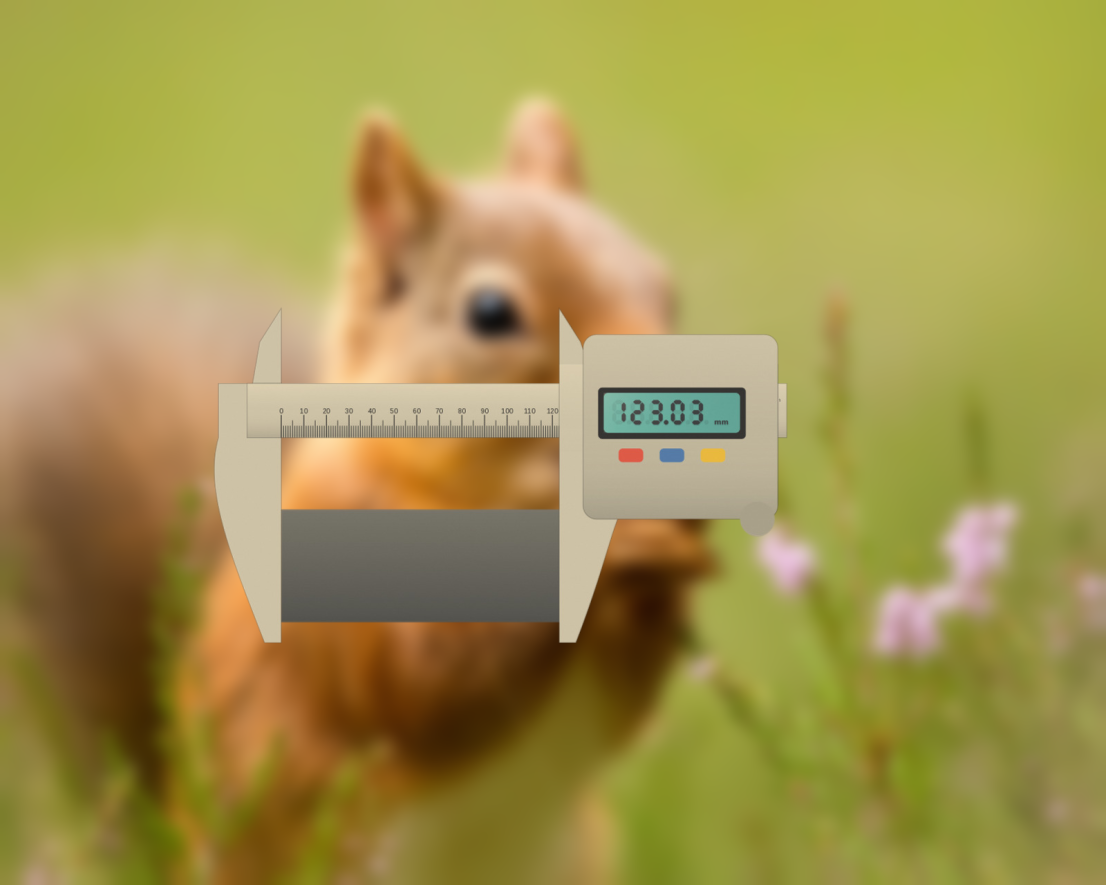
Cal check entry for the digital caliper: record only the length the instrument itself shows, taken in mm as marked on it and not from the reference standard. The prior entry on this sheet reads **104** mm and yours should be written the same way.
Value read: **123.03** mm
